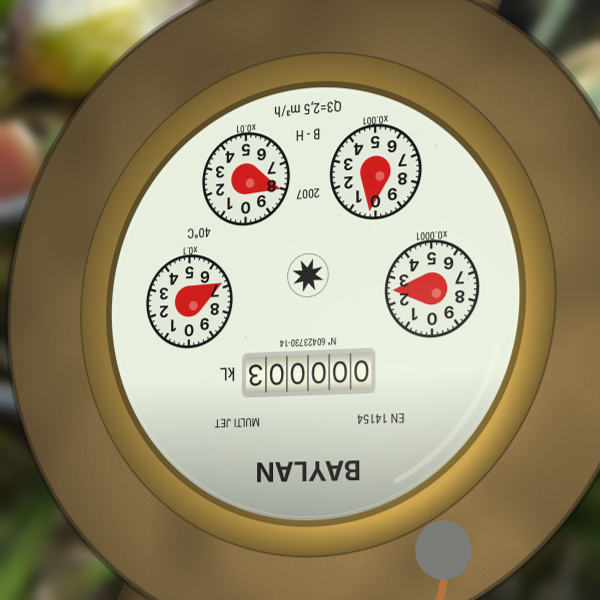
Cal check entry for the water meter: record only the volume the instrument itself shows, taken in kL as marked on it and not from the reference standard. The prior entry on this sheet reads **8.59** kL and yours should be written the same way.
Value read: **3.6802** kL
